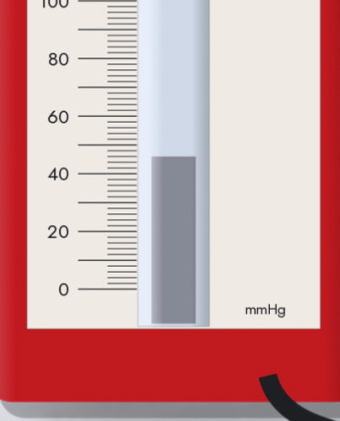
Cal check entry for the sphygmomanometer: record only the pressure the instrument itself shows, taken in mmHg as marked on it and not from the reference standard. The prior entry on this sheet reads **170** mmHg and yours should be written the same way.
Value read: **46** mmHg
